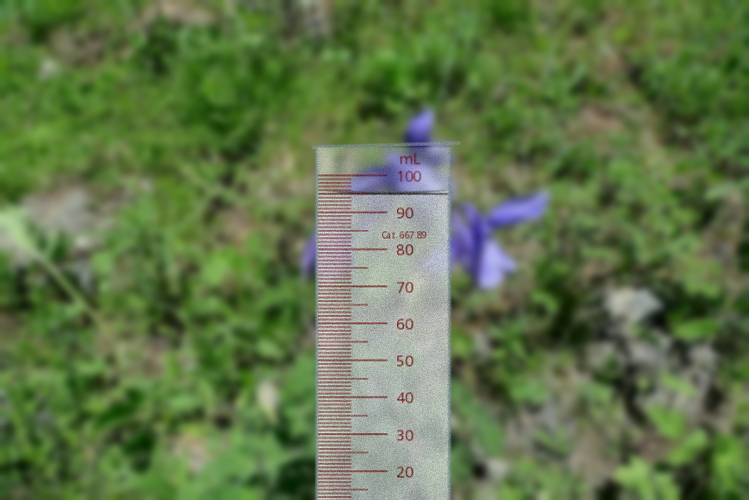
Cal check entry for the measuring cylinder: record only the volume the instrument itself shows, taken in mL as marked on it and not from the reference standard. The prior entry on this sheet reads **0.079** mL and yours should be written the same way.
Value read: **95** mL
